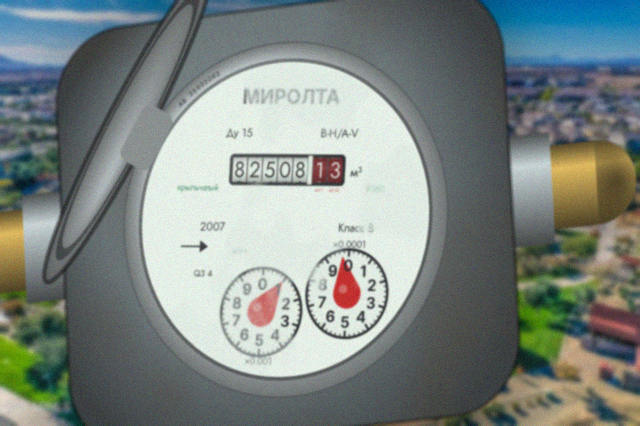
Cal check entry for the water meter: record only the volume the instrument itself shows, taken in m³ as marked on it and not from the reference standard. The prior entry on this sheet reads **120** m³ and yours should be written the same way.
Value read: **82508.1309** m³
